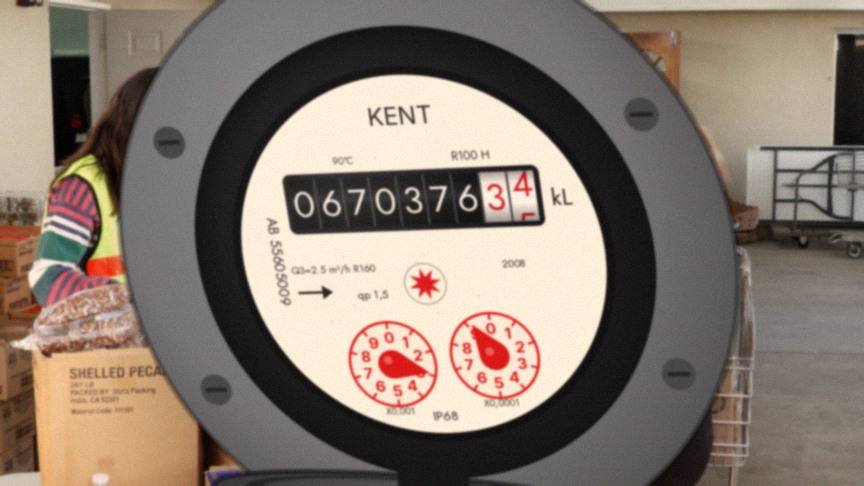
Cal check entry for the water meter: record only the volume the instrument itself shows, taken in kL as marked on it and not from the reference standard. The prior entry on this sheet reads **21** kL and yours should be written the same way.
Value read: **670376.3429** kL
